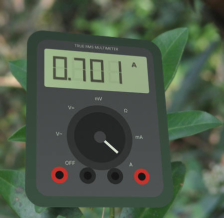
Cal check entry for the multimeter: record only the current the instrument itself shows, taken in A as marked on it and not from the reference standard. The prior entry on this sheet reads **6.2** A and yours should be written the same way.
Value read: **0.701** A
